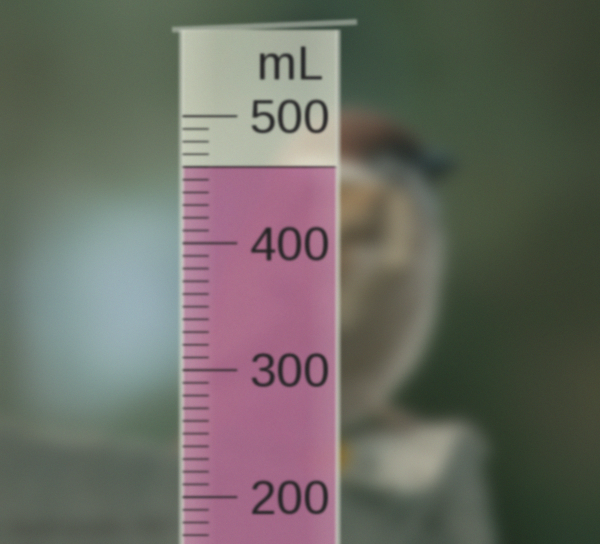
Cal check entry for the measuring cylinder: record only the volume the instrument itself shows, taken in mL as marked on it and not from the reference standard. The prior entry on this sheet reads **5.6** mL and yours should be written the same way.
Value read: **460** mL
